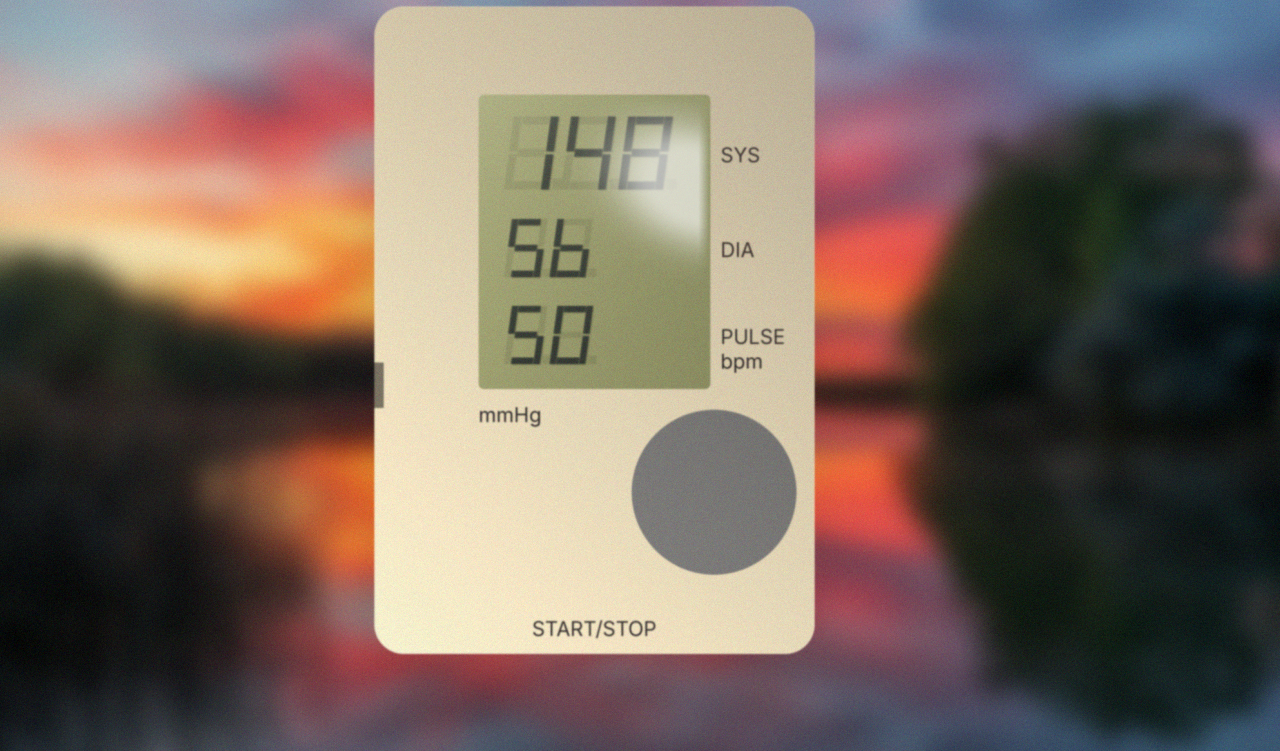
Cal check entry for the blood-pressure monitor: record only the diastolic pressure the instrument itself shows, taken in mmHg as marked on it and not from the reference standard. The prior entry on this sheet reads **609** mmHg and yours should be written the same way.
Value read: **56** mmHg
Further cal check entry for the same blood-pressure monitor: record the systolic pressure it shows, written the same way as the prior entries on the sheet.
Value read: **148** mmHg
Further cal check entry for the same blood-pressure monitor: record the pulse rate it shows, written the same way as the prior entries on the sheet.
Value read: **50** bpm
